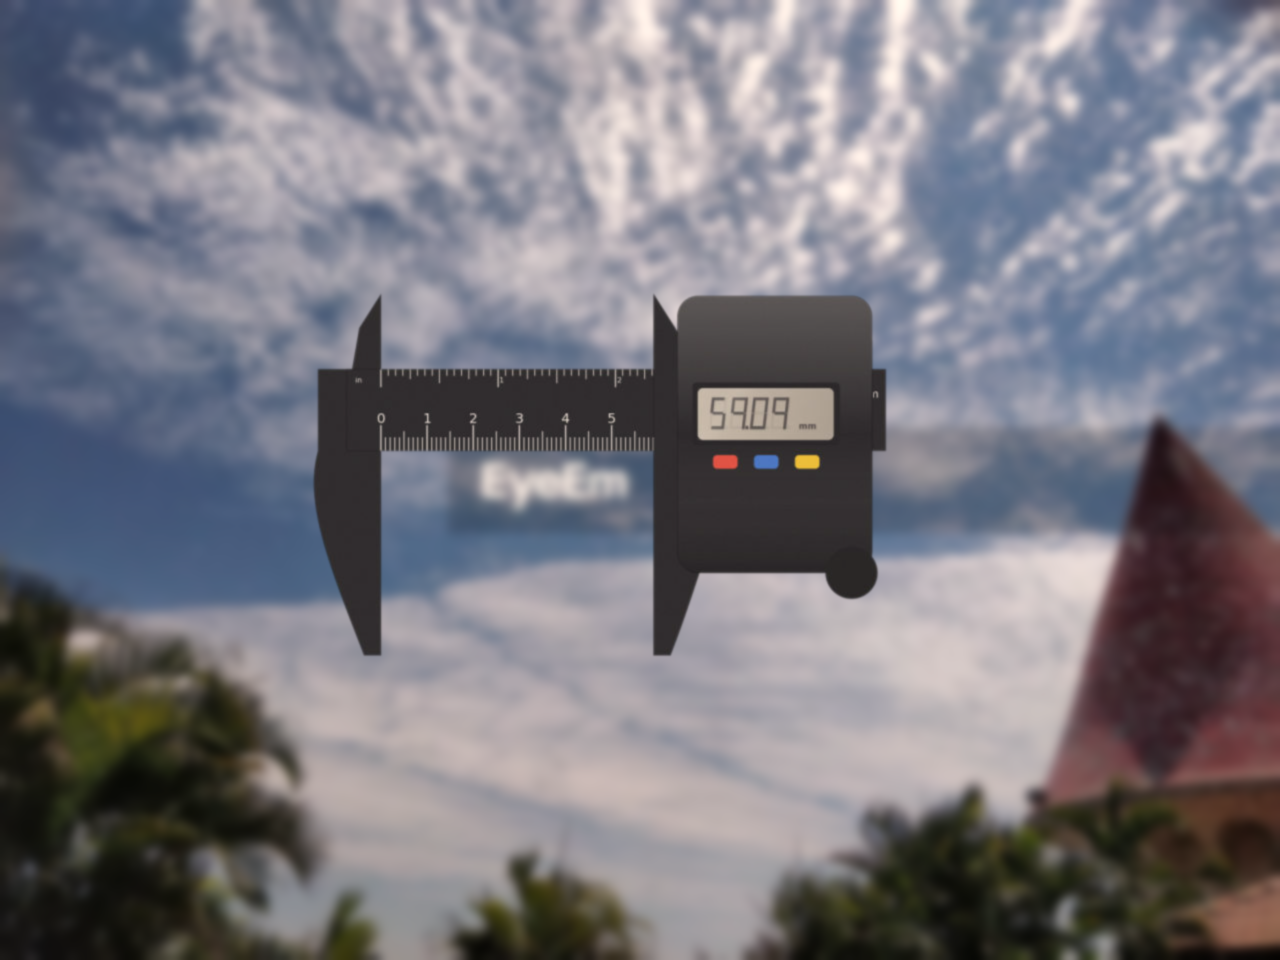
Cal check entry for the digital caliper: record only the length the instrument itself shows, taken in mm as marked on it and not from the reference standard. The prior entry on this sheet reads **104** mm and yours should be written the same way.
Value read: **59.09** mm
